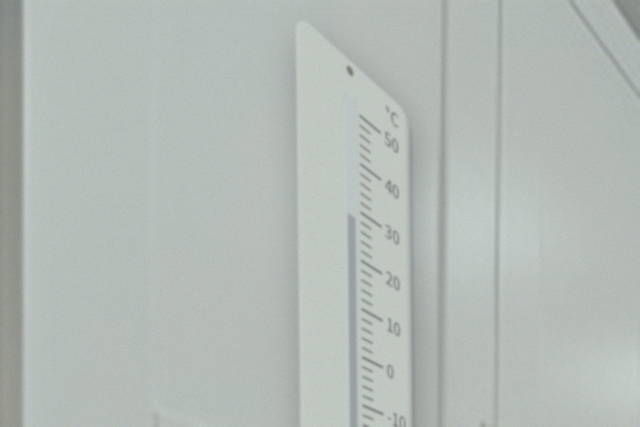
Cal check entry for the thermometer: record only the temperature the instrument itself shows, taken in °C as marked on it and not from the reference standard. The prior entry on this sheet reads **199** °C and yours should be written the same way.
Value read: **28** °C
